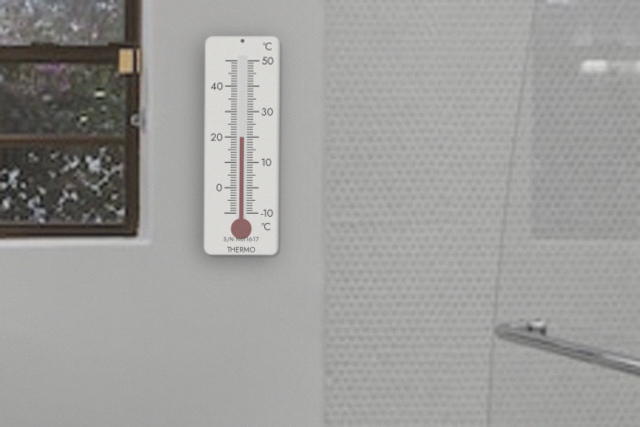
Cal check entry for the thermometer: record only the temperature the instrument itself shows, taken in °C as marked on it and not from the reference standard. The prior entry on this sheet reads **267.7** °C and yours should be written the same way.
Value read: **20** °C
